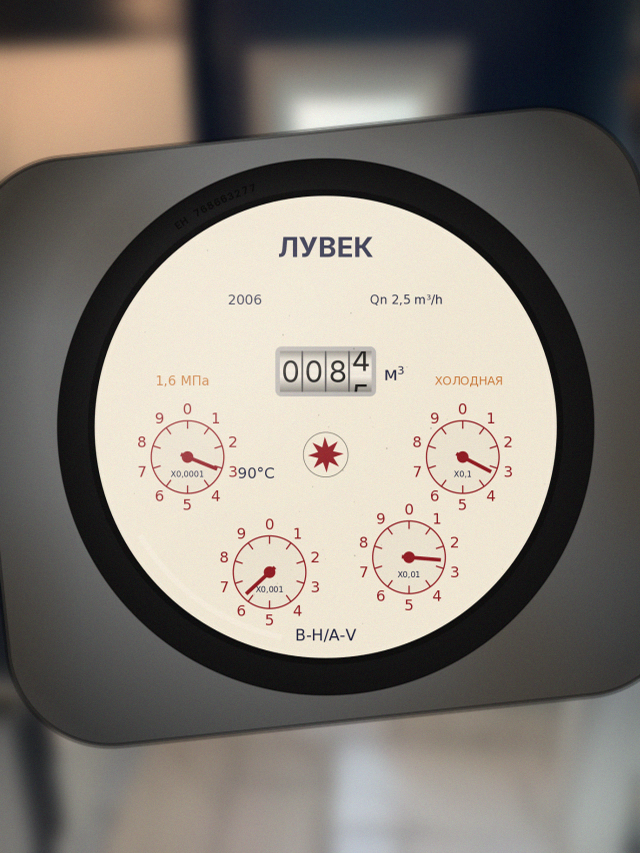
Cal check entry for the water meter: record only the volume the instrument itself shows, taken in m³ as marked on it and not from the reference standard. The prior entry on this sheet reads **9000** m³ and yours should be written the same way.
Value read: **84.3263** m³
